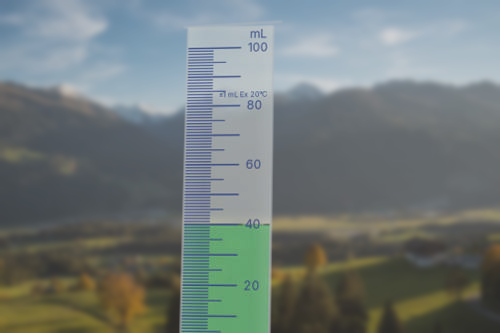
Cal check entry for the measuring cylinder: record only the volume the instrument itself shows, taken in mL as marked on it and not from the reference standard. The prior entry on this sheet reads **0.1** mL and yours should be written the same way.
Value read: **40** mL
